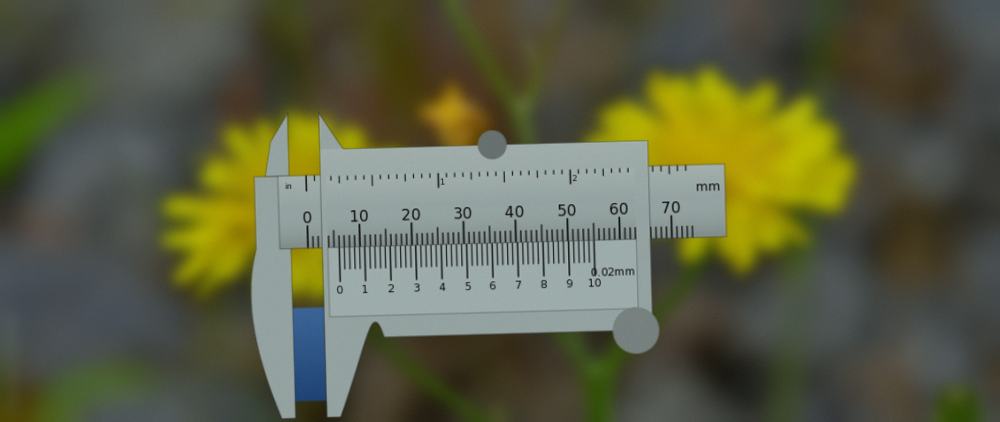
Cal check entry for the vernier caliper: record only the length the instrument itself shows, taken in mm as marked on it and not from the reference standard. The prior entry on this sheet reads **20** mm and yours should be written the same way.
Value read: **6.0** mm
